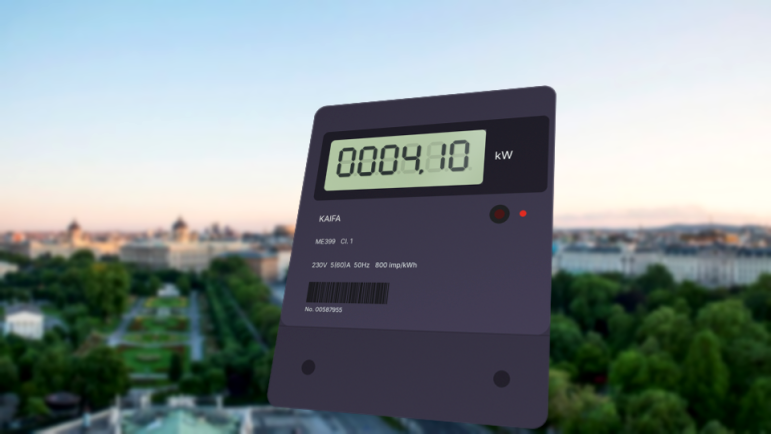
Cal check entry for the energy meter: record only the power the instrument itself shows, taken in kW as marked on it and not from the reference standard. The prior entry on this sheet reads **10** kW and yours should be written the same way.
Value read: **4.10** kW
